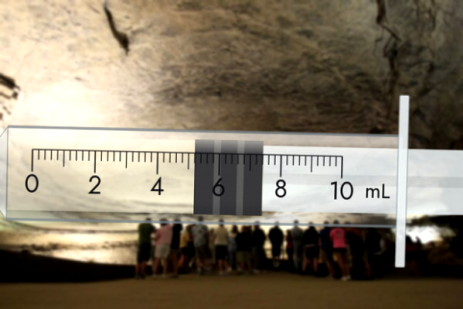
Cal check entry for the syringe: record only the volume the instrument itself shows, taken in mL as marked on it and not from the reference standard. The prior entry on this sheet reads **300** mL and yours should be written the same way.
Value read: **5.2** mL
